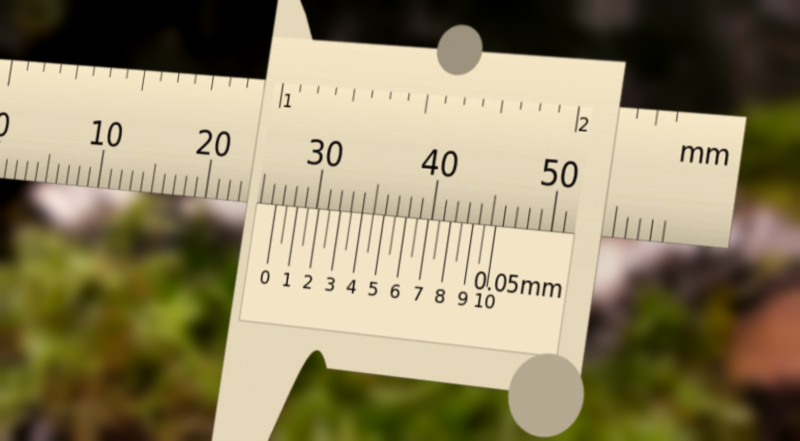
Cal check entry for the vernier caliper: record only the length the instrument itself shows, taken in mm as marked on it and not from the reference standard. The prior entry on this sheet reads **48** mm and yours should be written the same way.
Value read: **26.4** mm
